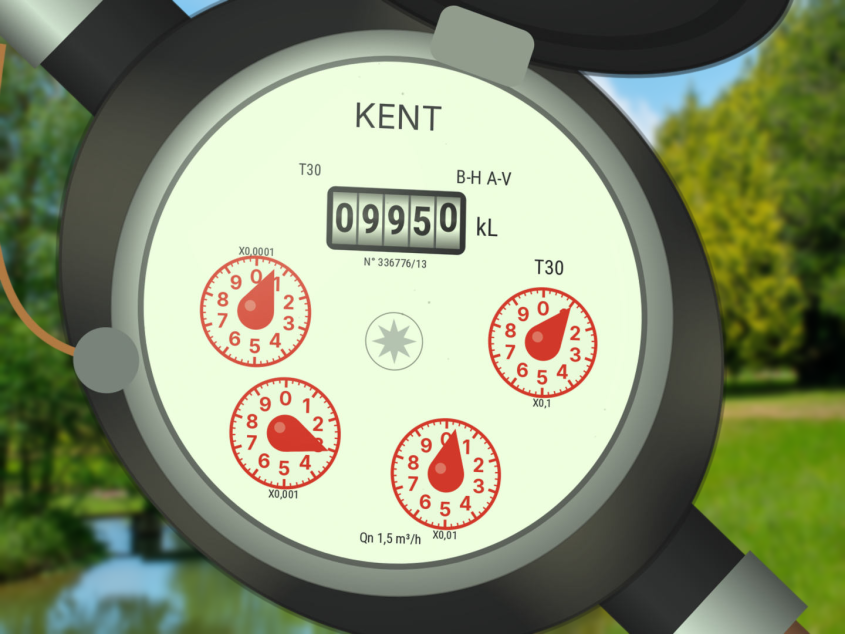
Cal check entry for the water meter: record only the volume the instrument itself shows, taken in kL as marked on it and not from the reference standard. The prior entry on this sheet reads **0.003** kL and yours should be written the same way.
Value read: **9950.1030** kL
